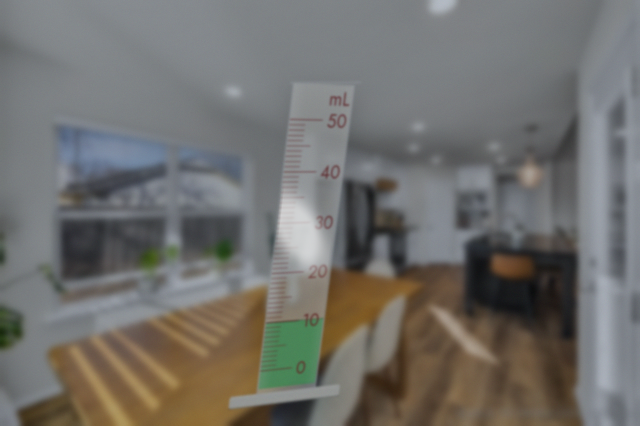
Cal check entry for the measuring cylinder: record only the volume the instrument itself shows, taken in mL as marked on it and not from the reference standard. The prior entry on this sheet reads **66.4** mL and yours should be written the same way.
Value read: **10** mL
